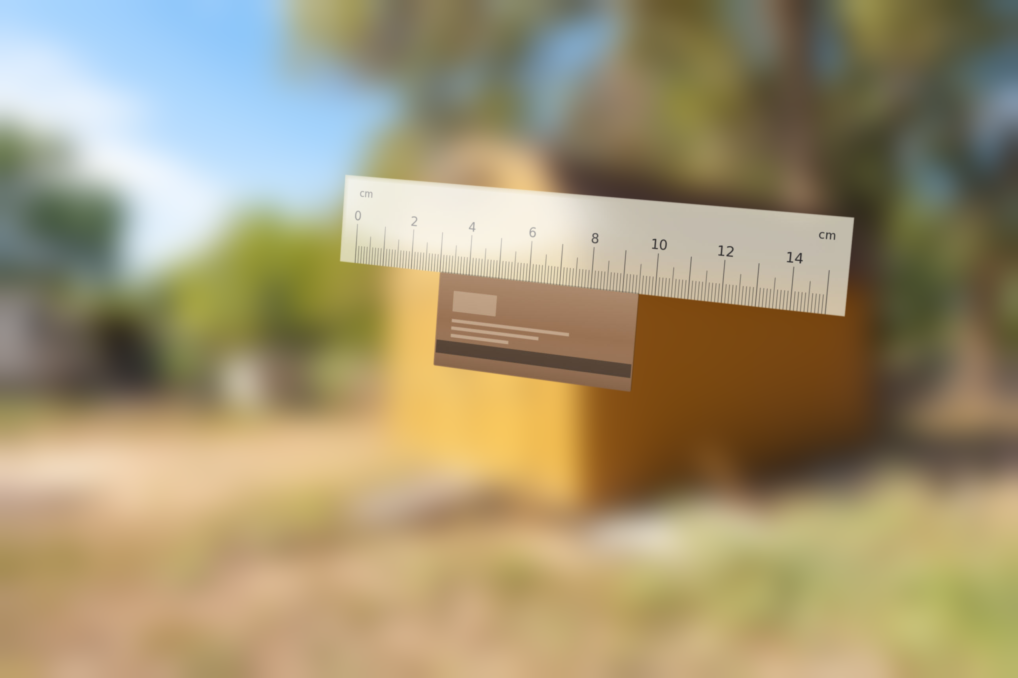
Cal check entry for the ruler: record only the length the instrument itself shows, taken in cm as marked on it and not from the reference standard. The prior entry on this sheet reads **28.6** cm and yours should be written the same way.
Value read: **6.5** cm
